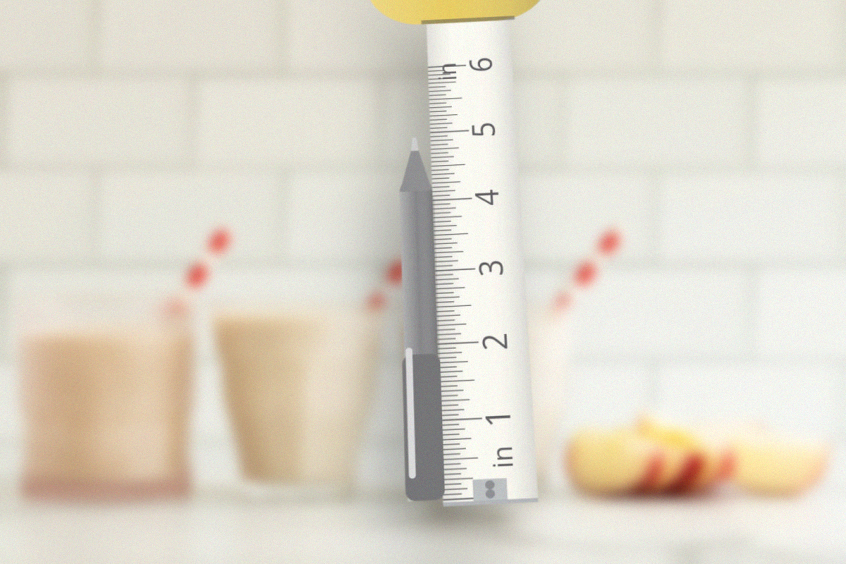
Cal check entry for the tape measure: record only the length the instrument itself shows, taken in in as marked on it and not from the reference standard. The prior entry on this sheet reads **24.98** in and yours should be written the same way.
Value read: **4.9375** in
